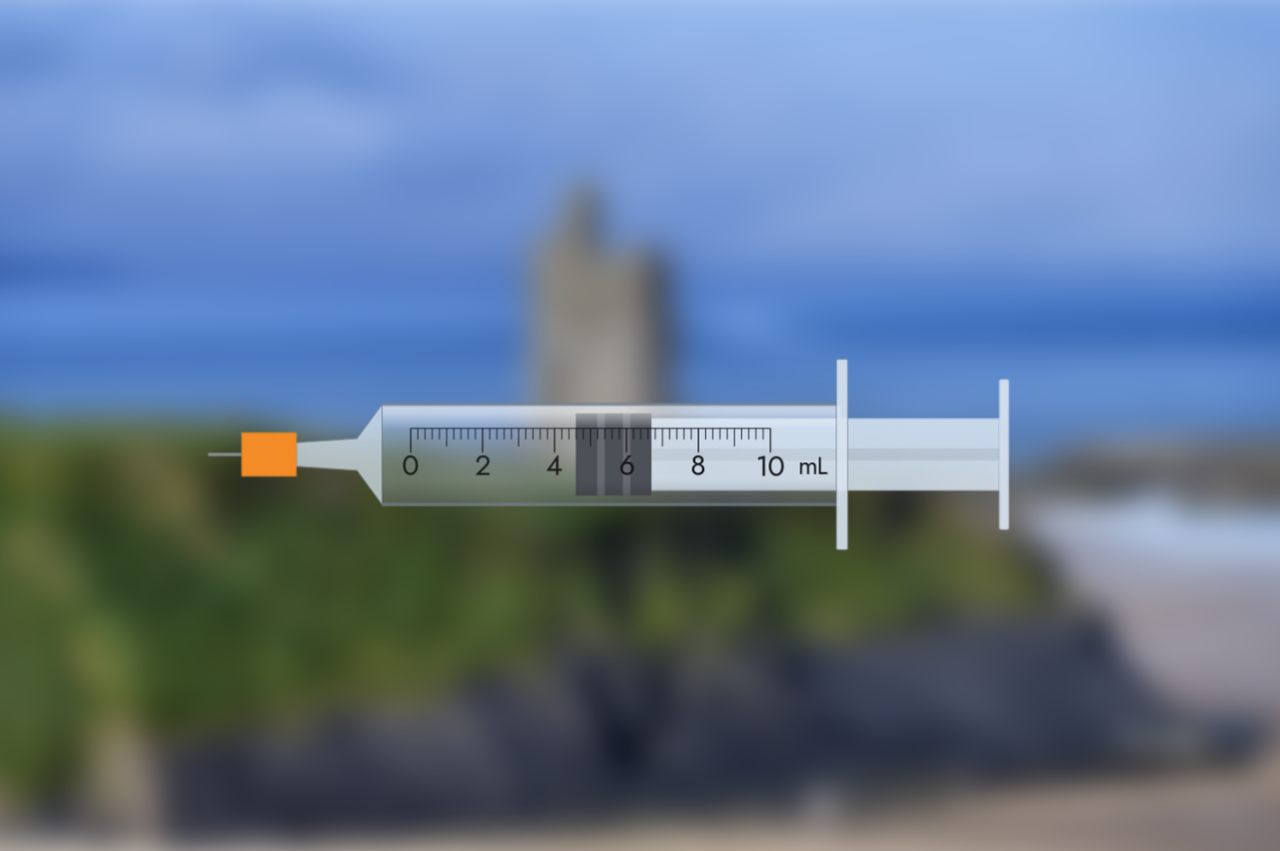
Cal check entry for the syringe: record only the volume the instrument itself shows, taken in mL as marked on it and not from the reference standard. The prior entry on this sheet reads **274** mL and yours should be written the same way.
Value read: **4.6** mL
